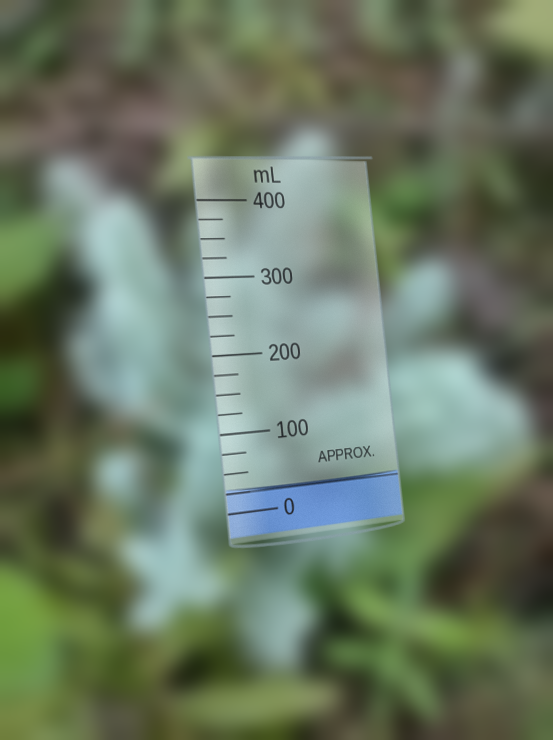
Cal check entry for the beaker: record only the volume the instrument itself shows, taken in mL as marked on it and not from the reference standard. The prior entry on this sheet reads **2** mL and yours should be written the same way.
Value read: **25** mL
